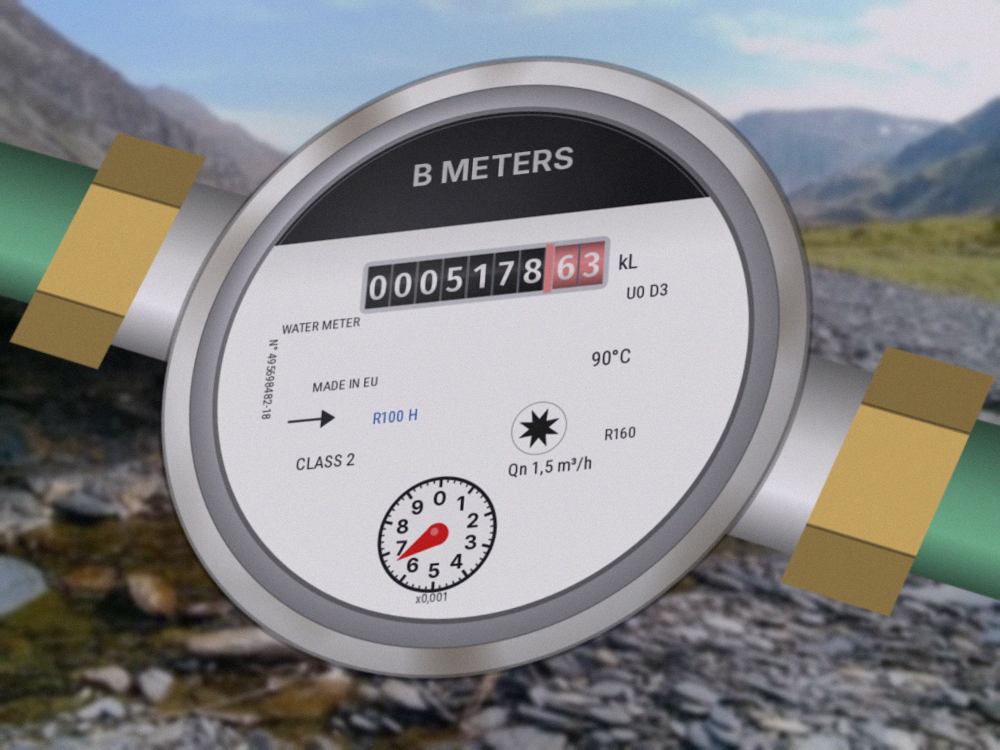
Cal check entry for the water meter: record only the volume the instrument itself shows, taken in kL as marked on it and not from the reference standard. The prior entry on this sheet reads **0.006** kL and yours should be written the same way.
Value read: **5178.636** kL
